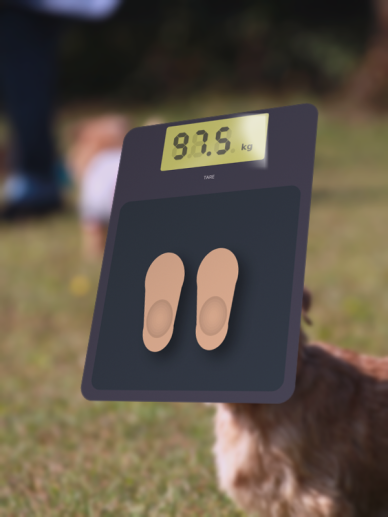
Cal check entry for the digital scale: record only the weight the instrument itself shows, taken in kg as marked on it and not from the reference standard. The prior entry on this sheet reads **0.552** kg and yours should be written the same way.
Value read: **97.5** kg
